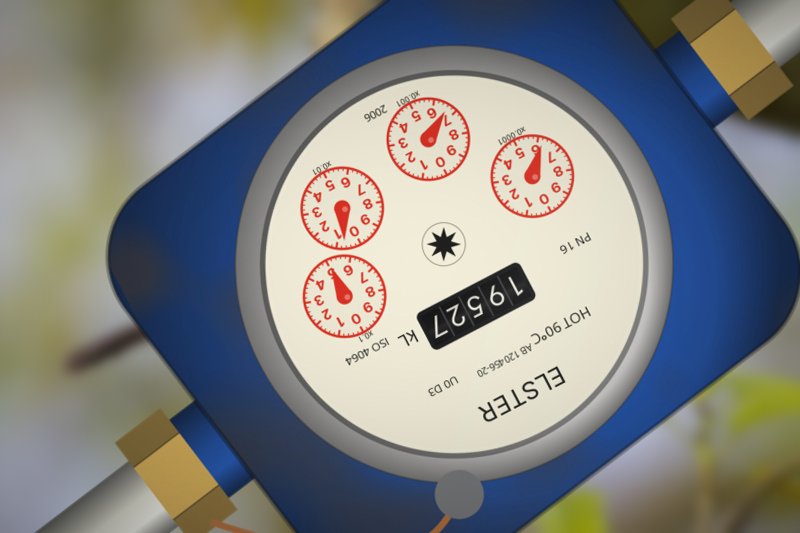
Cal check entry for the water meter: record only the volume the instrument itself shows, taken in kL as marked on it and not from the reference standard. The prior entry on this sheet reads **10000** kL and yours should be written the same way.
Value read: **19527.5066** kL
